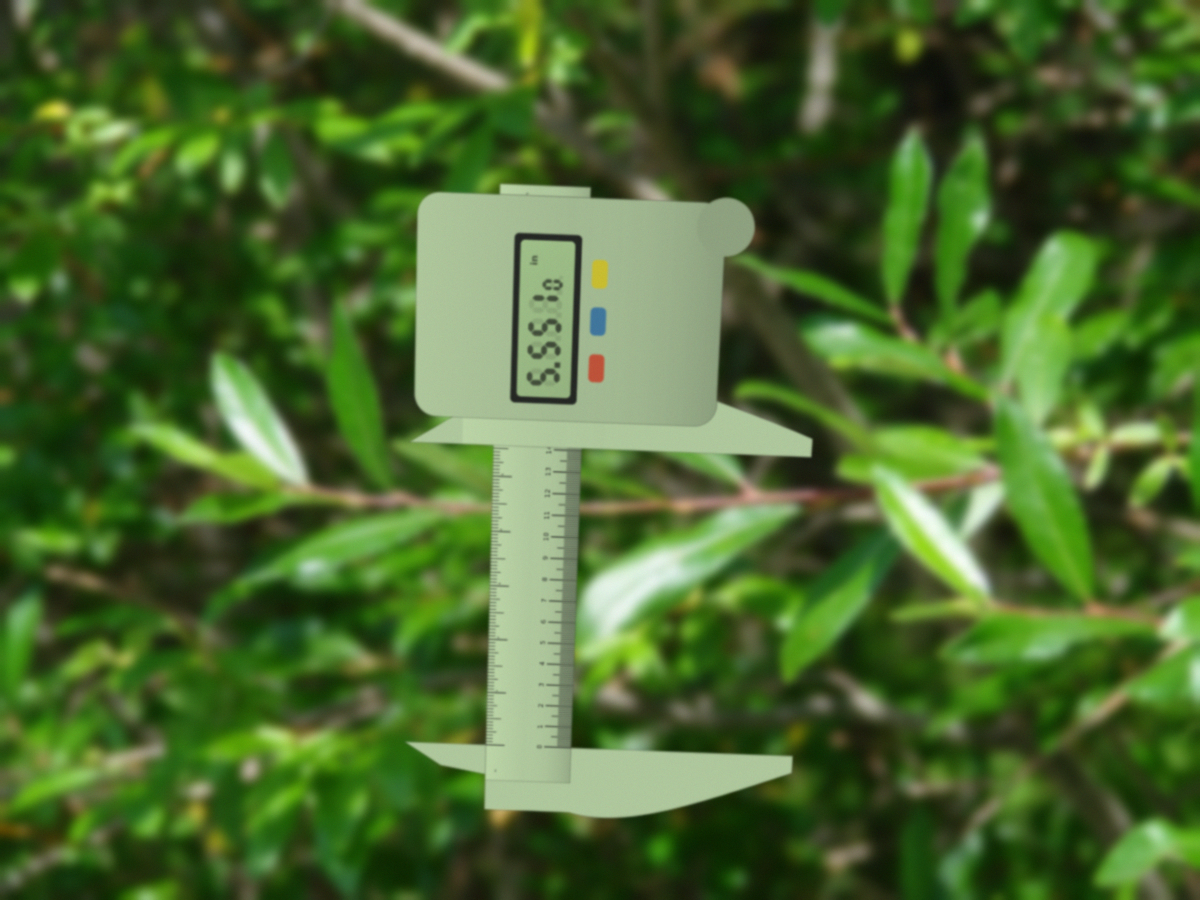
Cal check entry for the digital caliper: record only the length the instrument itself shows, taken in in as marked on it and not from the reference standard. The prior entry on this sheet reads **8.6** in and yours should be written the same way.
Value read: **5.5510** in
